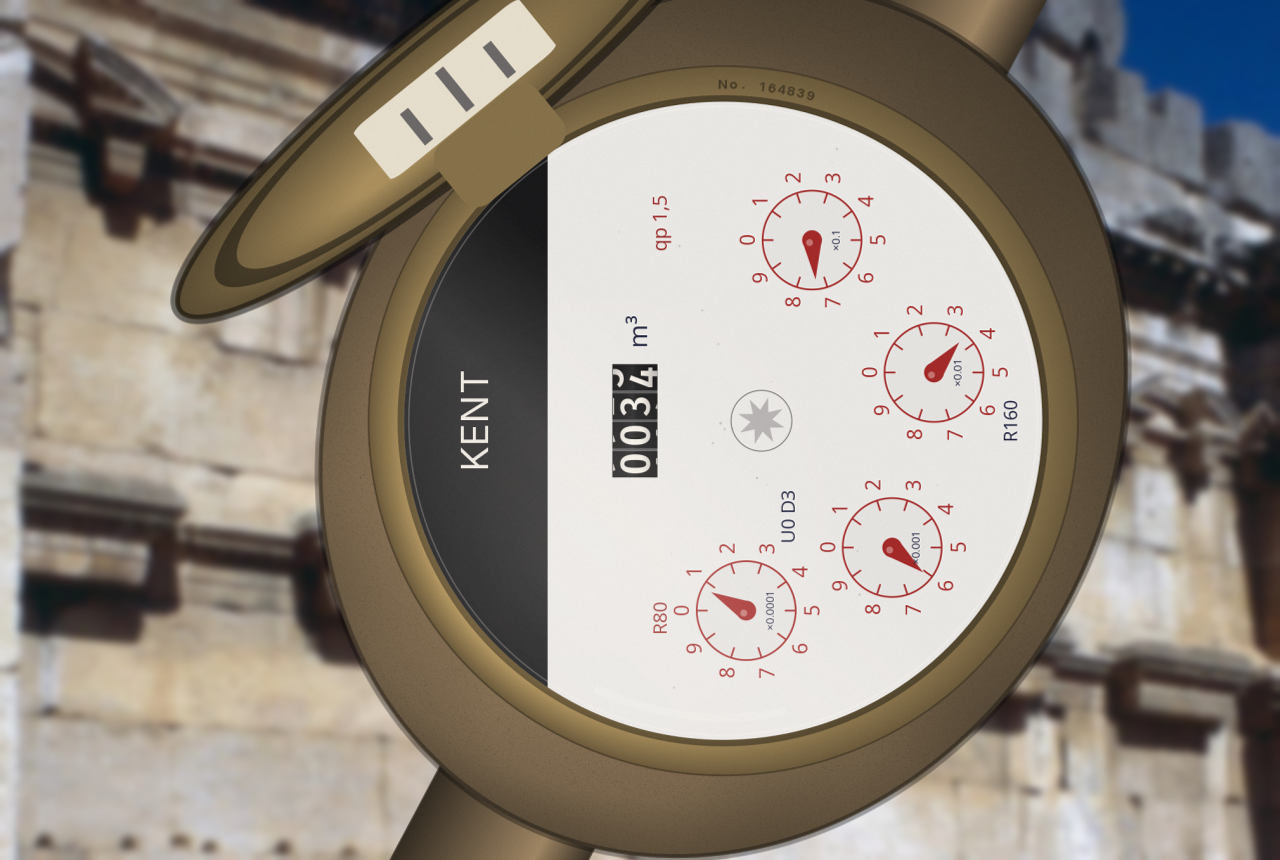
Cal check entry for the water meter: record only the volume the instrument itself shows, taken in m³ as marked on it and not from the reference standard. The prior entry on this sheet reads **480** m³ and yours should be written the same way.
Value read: **33.7360** m³
